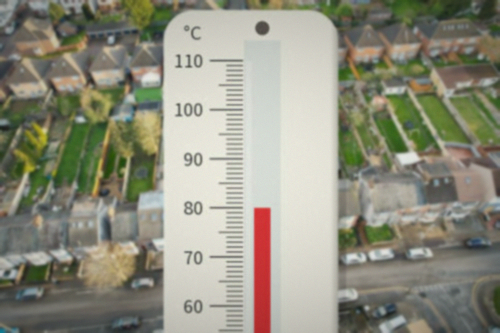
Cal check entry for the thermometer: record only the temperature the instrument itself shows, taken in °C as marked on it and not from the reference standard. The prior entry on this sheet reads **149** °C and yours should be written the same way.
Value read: **80** °C
